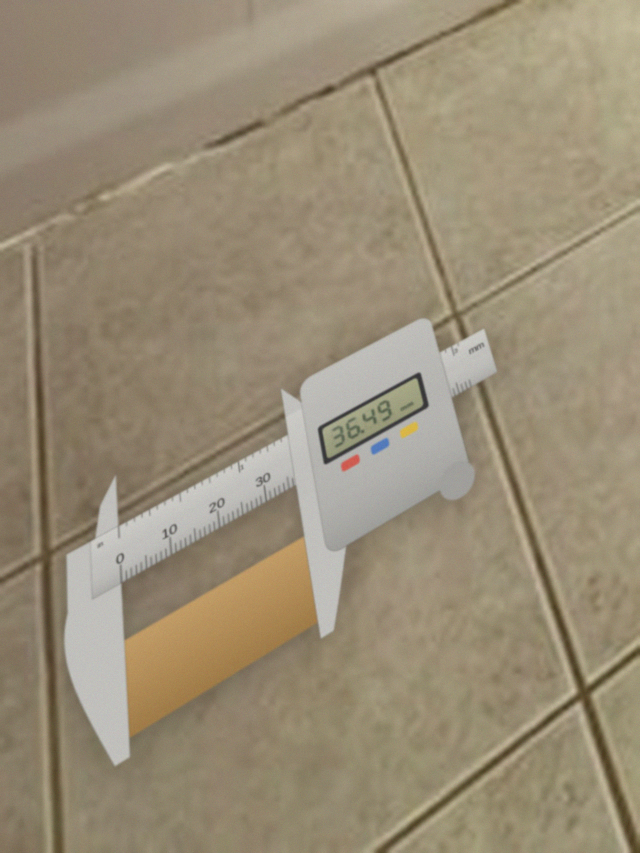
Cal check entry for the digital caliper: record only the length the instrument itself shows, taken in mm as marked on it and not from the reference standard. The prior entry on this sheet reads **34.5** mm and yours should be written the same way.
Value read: **36.49** mm
